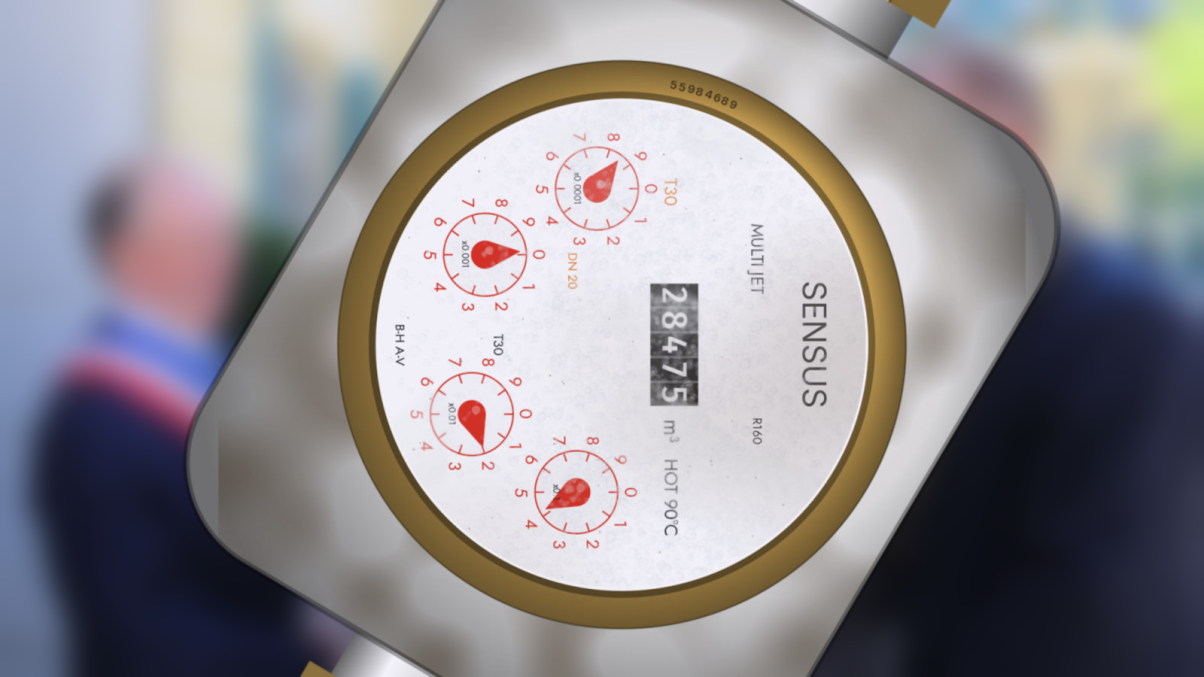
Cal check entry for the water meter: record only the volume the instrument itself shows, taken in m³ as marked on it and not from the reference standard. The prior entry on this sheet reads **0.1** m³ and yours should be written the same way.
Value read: **28475.4198** m³
